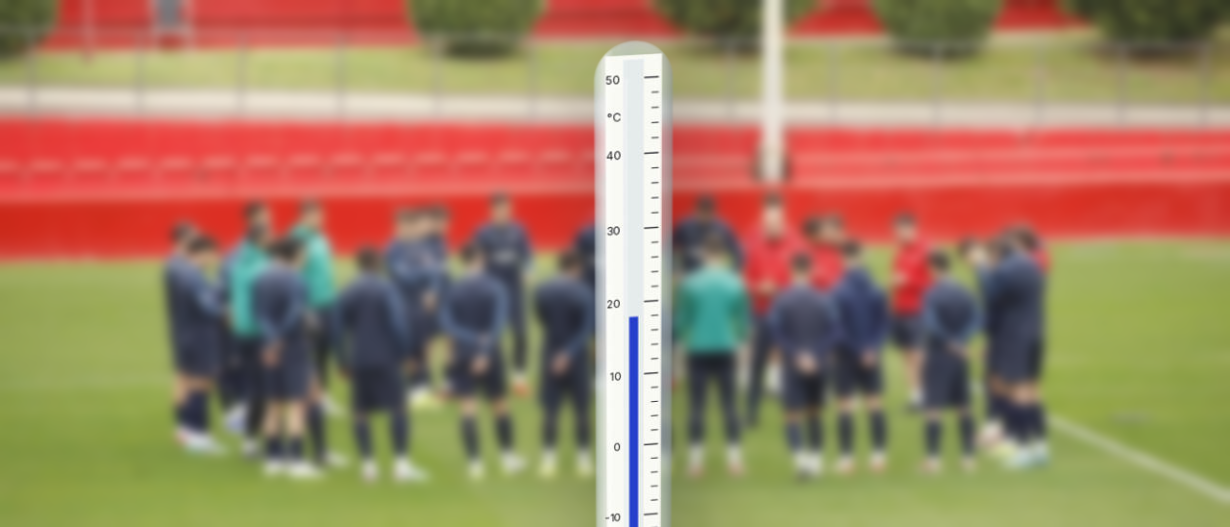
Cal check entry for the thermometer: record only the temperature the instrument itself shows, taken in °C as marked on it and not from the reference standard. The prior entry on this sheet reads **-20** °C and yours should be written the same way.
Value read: **18** °C
